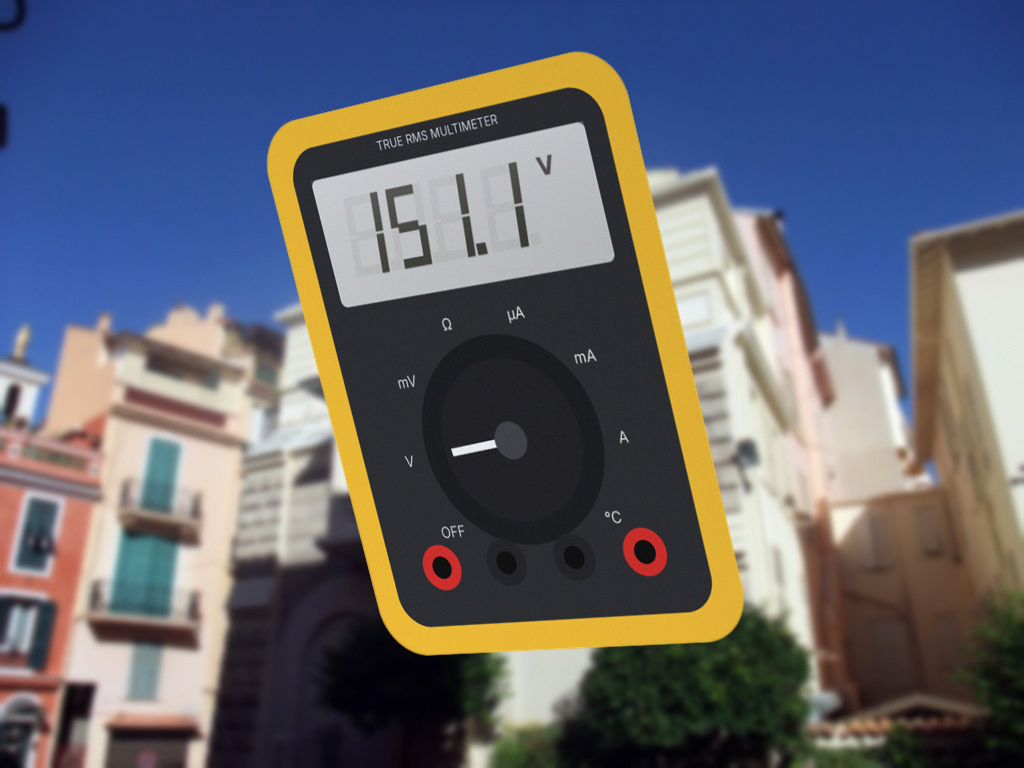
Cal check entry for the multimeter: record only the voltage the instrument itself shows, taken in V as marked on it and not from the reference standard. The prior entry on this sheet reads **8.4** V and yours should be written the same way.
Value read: **151.1** V
